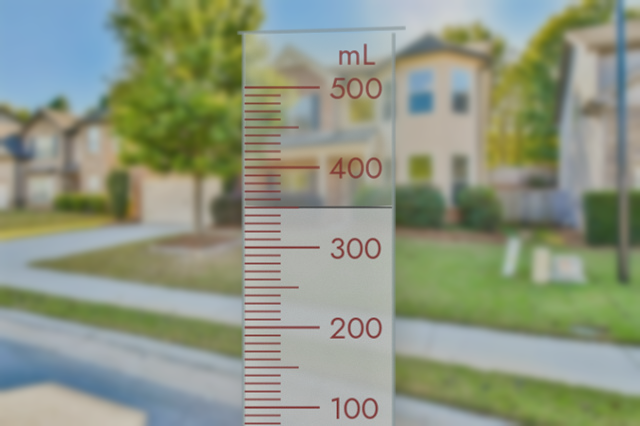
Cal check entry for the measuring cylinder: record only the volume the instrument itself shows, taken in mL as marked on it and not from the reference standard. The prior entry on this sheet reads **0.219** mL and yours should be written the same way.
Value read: **350** mL
